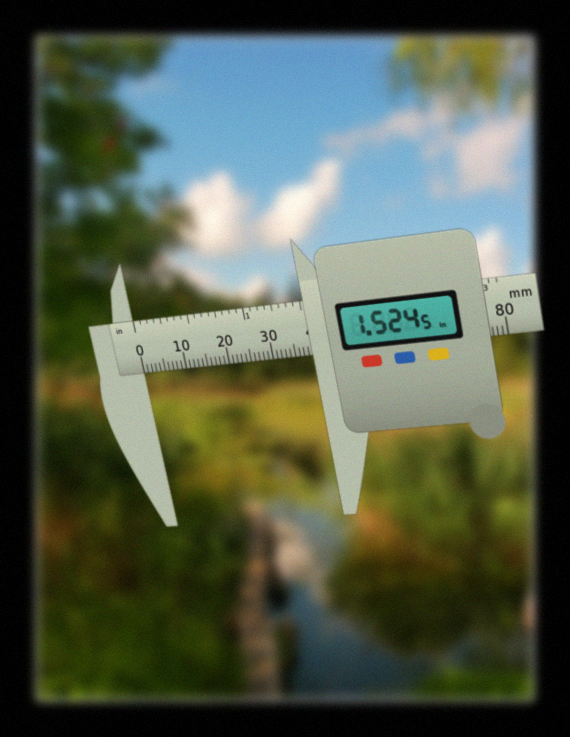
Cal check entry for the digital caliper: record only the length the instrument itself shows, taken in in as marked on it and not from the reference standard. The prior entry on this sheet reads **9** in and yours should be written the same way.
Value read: **1.5245** in
